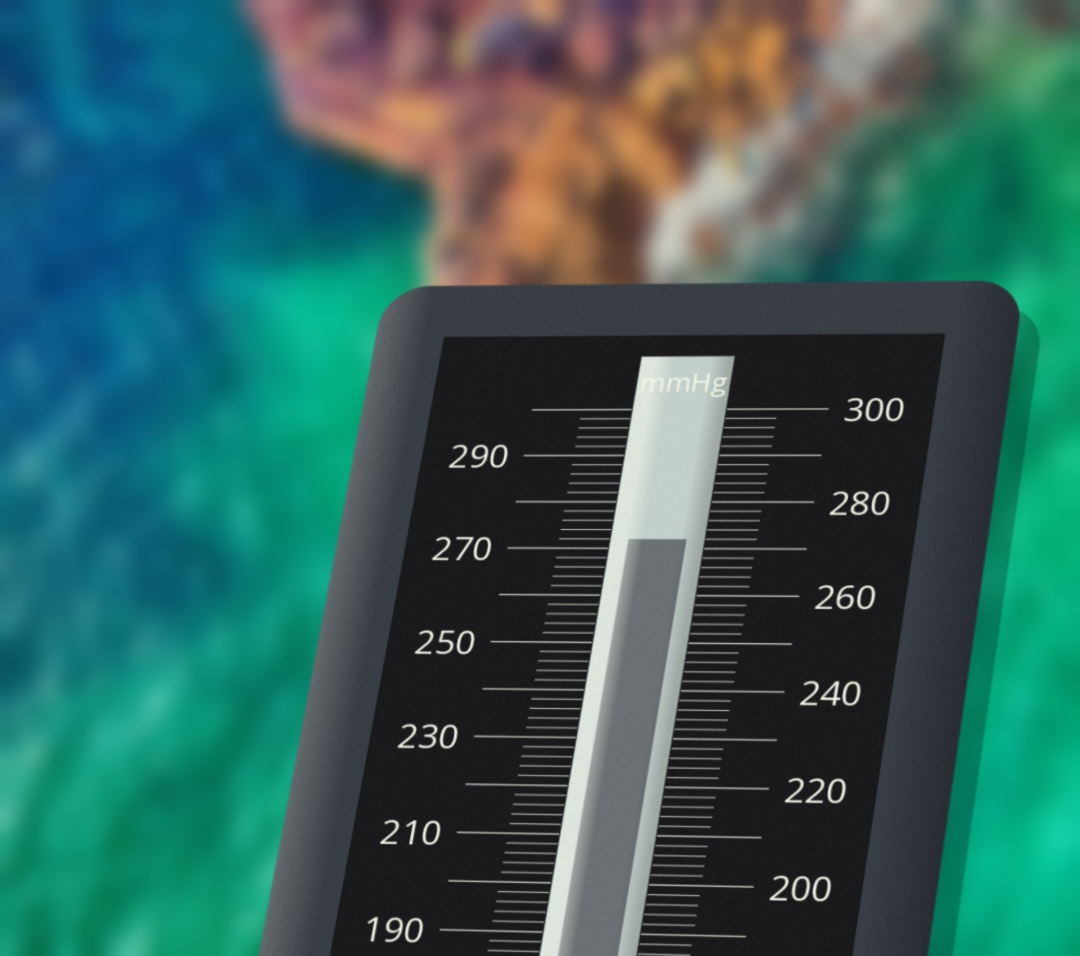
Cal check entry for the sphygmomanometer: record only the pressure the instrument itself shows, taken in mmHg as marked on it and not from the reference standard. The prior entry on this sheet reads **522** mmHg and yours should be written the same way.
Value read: **272** mmHg
